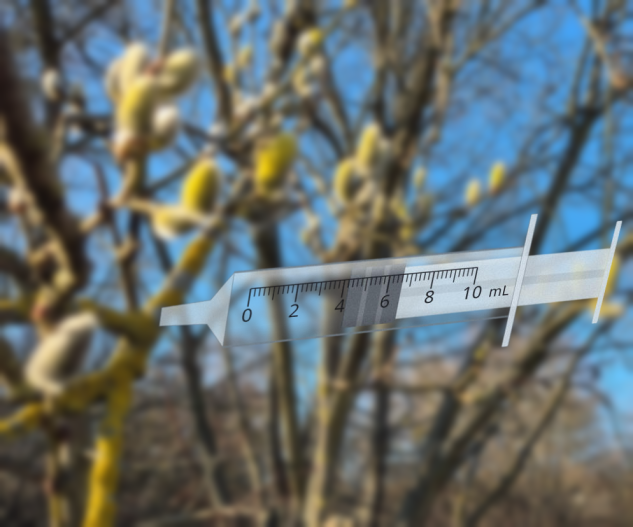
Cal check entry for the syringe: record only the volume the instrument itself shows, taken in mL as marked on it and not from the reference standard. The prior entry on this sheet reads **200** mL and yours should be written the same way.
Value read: **4.2** mL
